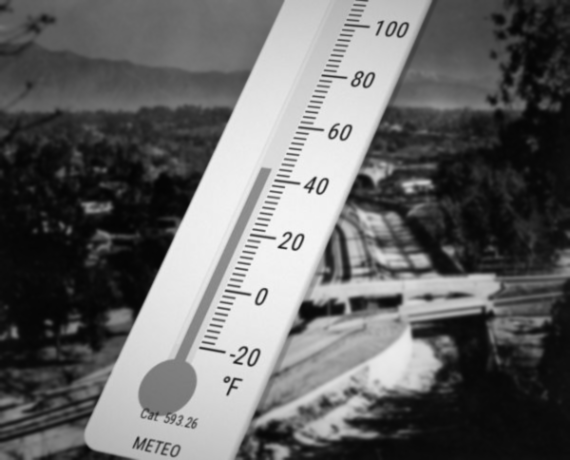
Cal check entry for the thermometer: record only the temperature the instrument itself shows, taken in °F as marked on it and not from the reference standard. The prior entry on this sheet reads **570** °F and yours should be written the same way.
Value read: **44** °F
